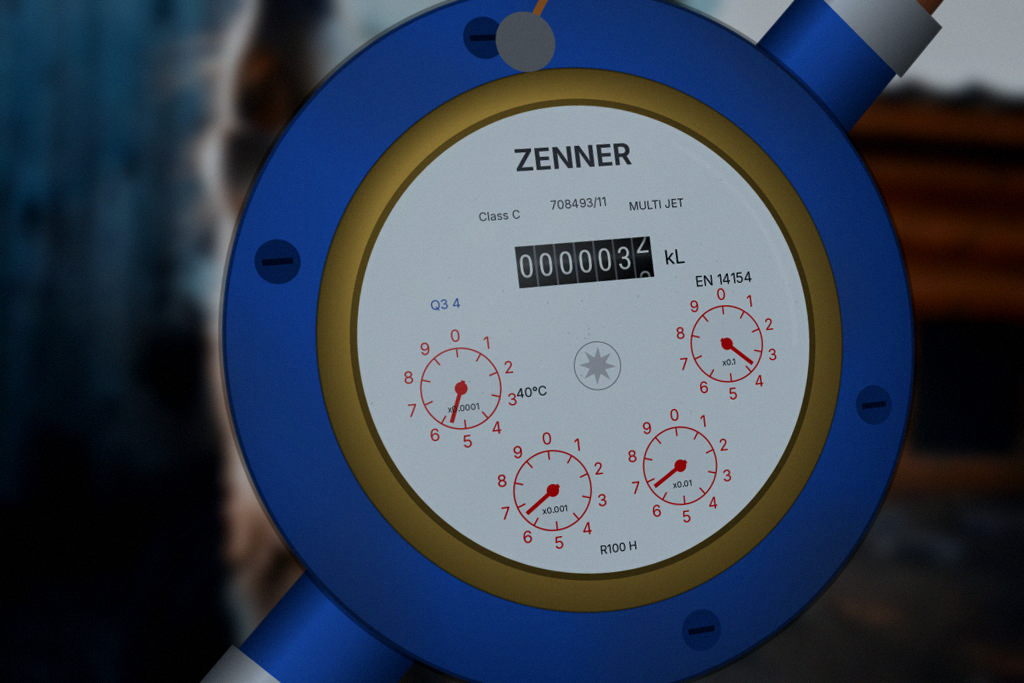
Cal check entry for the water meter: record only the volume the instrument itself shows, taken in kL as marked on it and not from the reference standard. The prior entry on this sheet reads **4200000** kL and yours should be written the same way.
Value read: **32.3665** kL
